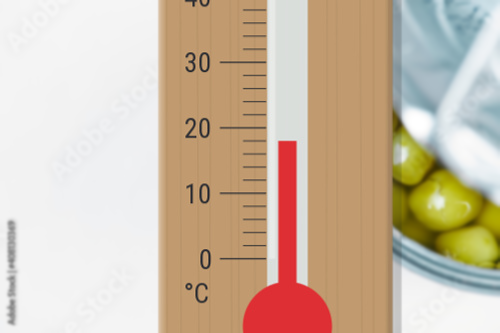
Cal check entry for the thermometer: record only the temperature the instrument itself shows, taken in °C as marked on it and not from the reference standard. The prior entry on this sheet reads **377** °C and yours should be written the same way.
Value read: **18** °C
